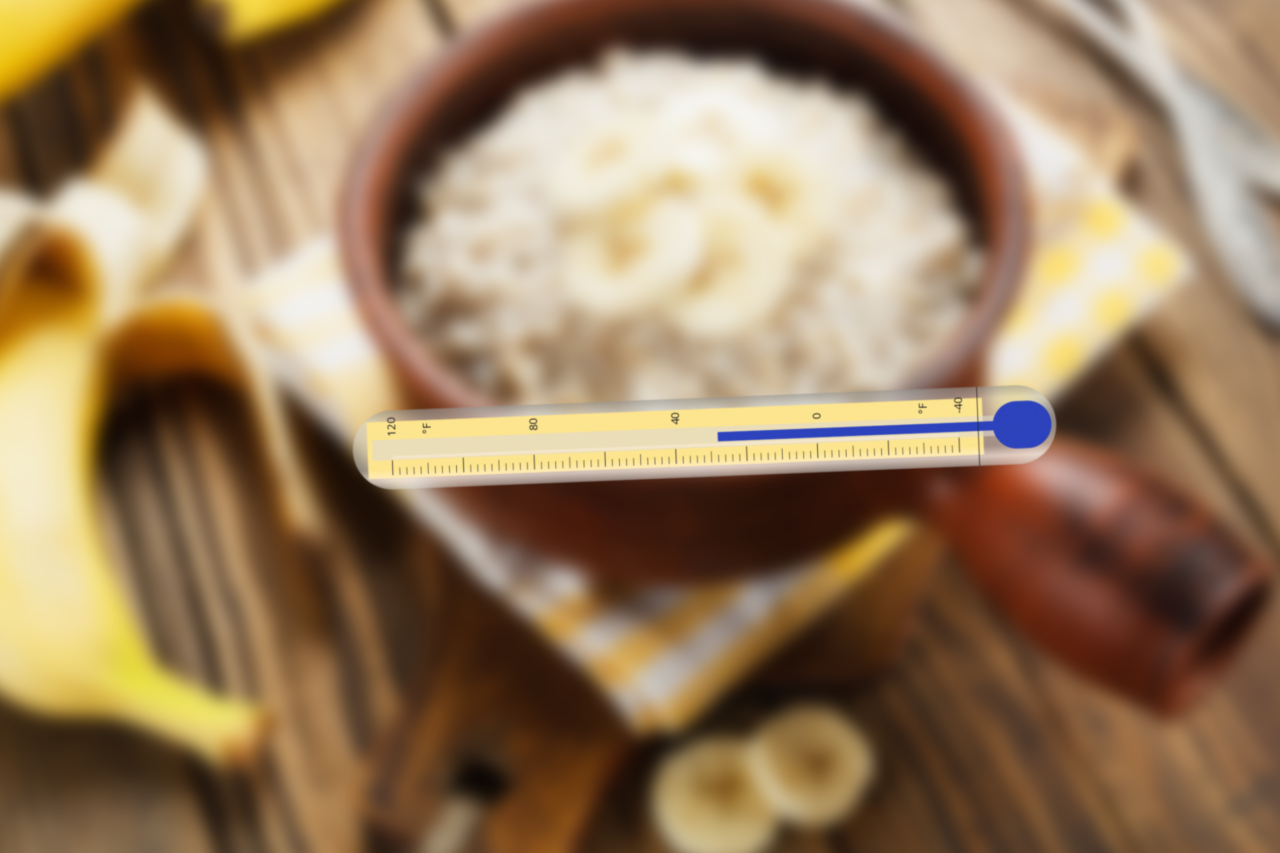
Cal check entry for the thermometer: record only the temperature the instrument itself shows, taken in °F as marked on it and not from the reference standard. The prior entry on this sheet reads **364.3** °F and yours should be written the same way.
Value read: **28** °F
